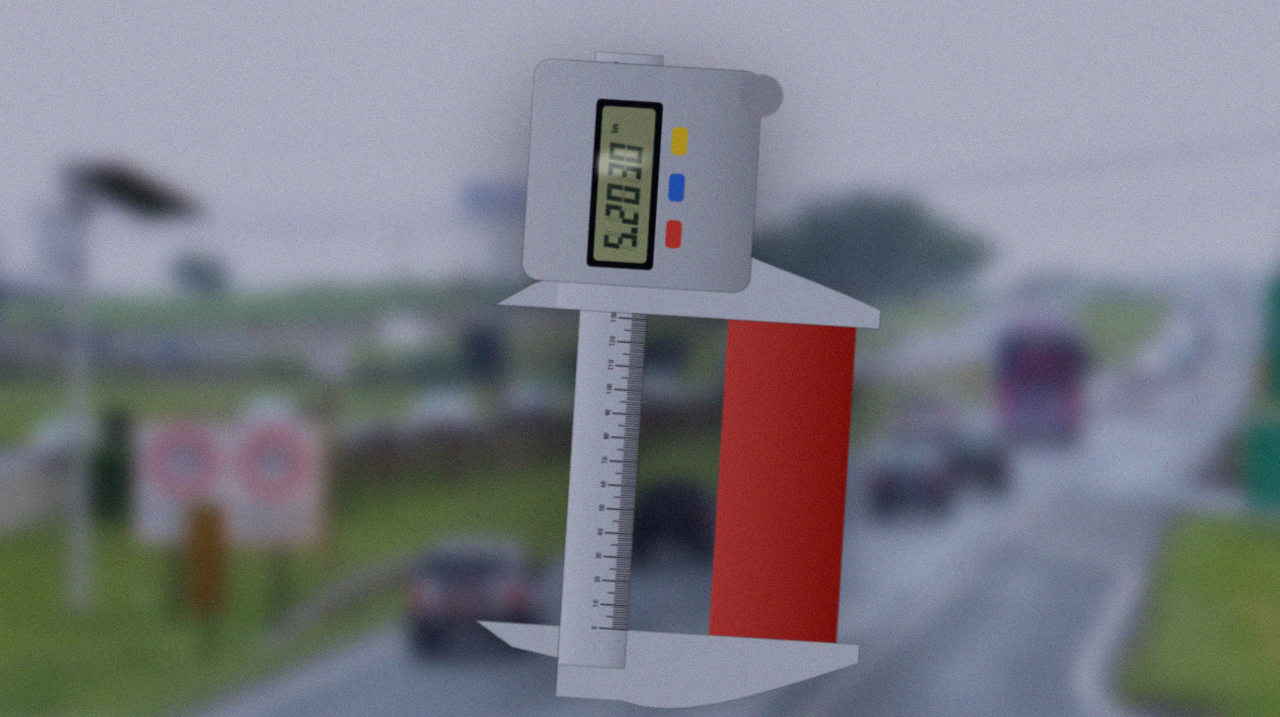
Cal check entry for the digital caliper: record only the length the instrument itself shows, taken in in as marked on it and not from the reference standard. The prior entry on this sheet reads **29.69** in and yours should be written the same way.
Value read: **5.2030** in
